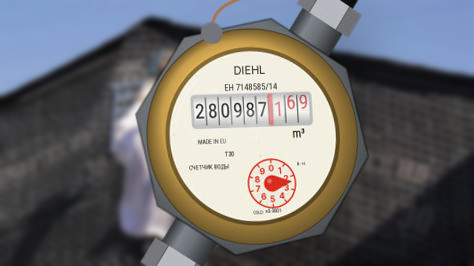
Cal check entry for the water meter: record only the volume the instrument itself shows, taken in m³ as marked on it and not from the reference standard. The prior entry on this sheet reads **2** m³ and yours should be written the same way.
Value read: **280987.1692** m³
